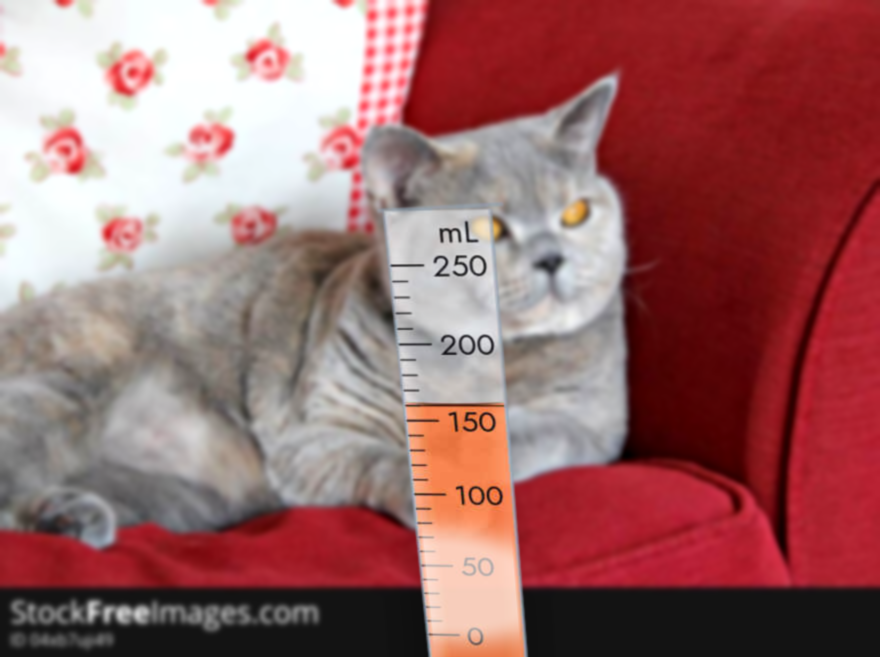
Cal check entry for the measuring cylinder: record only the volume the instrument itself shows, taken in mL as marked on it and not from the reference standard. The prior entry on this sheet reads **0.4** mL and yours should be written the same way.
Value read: **160** mL
